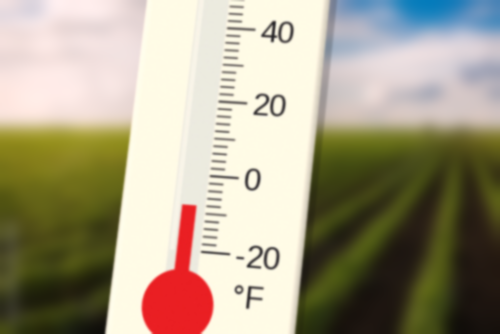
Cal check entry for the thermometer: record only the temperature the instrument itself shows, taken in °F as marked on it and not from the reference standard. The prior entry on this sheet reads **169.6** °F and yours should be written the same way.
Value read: **-8** °F
